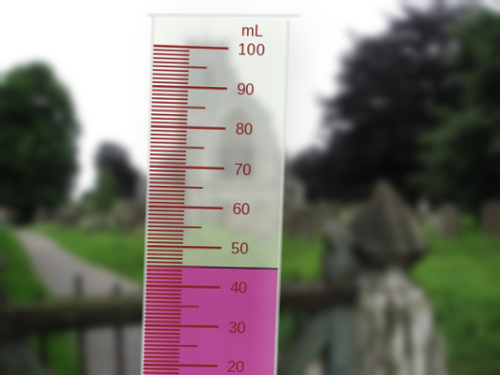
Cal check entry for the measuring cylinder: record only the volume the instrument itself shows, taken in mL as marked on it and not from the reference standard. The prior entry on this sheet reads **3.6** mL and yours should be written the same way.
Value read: **45** mL
